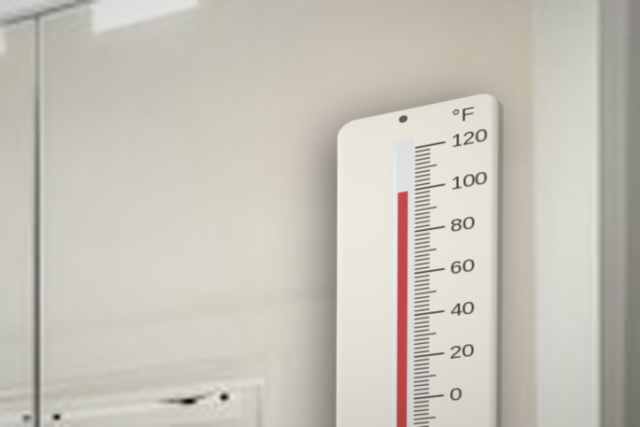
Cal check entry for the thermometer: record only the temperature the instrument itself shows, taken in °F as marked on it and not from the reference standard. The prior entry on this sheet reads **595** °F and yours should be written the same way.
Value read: **100** °F
